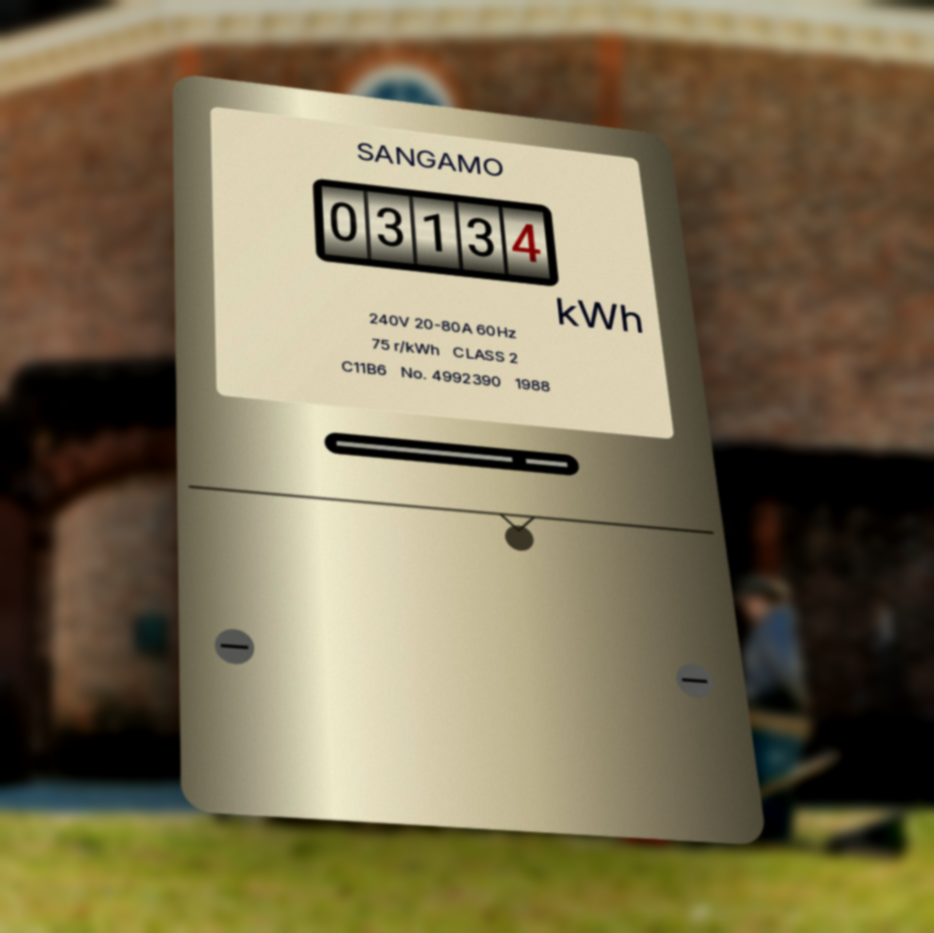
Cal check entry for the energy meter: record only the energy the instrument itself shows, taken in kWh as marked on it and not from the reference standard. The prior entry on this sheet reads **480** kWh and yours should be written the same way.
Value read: **313.4** kWh
